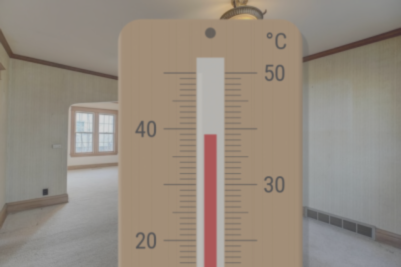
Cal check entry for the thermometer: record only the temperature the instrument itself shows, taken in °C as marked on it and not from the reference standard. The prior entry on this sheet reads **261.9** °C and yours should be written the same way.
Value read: **39** °C
